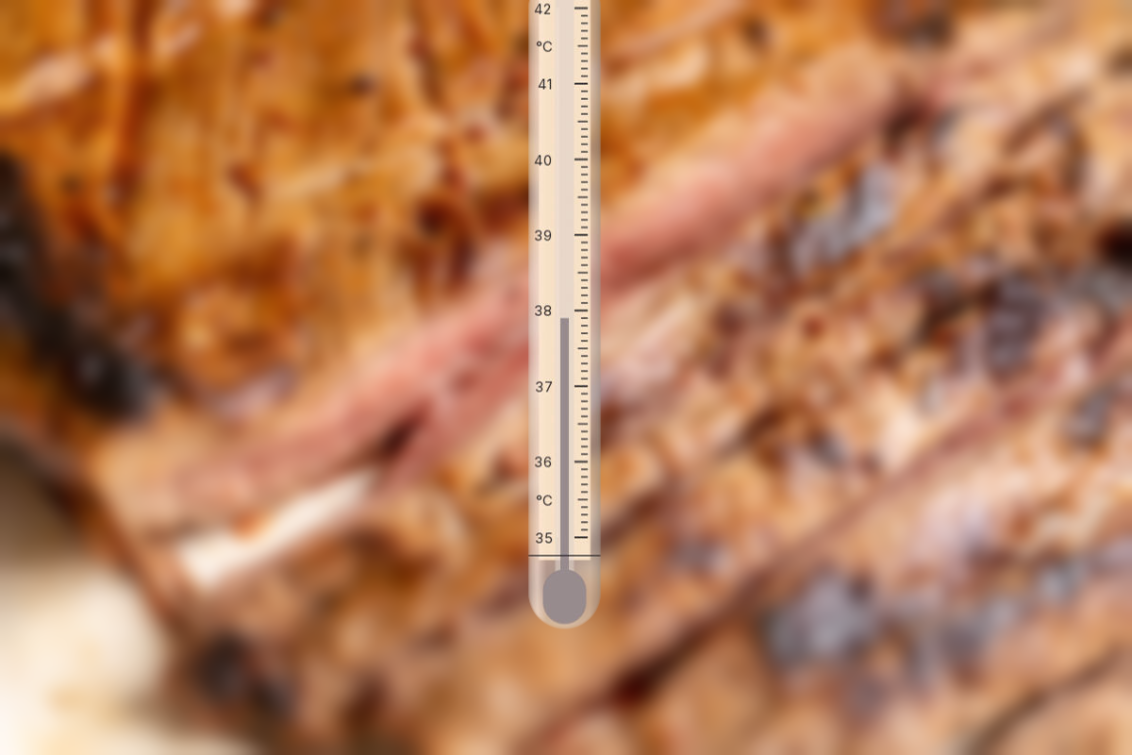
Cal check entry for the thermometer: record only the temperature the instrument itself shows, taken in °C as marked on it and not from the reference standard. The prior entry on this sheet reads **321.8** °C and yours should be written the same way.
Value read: **37.9** °C
